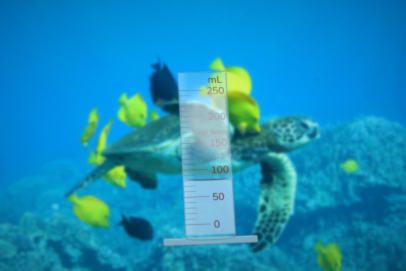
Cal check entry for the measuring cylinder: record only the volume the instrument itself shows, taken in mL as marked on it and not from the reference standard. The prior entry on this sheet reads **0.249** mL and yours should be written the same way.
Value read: **80** mL
